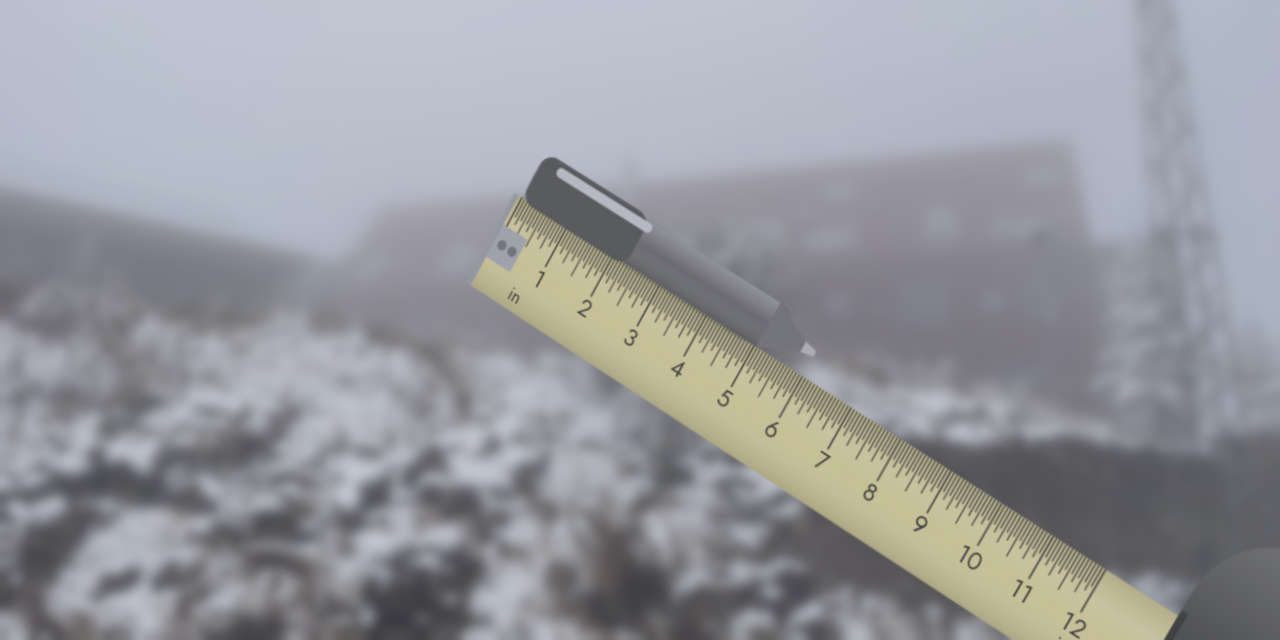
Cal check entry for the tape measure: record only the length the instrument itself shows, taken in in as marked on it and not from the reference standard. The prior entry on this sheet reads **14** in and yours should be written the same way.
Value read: **6** in
